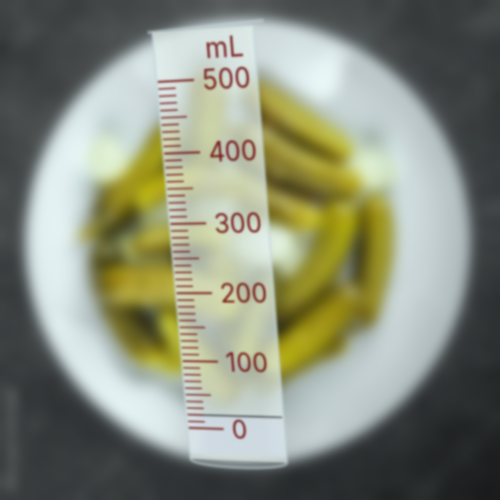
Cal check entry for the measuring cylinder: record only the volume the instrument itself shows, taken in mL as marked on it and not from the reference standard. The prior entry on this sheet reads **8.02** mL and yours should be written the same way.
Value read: **20** mL
